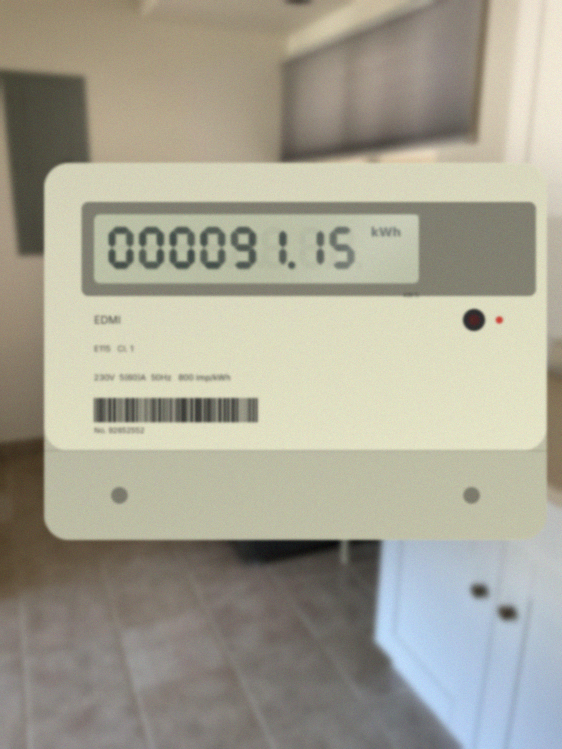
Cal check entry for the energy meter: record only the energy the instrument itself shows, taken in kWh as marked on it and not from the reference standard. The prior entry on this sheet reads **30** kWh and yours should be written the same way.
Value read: **91.15** kWh
